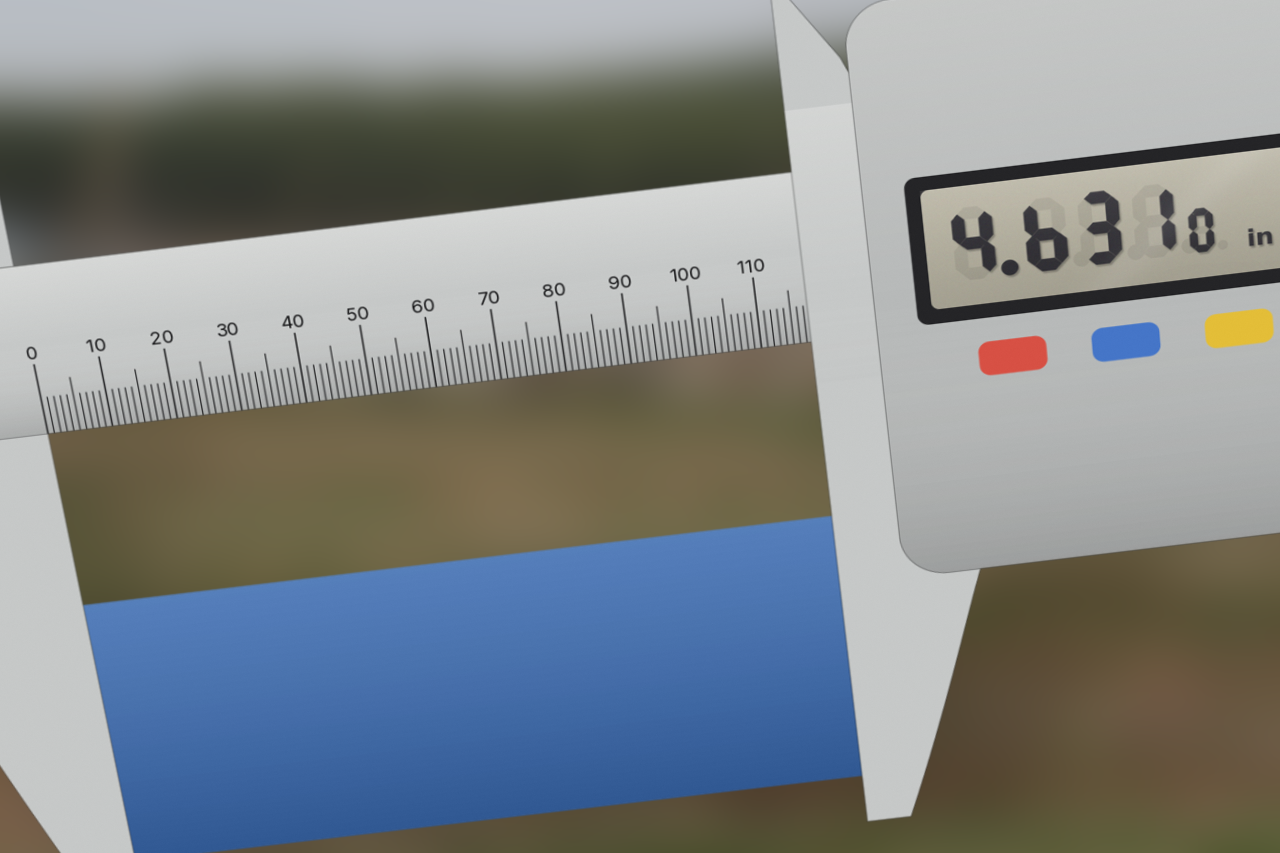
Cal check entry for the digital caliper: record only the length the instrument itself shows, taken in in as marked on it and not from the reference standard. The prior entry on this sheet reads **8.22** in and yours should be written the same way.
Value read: **4.6310** in
